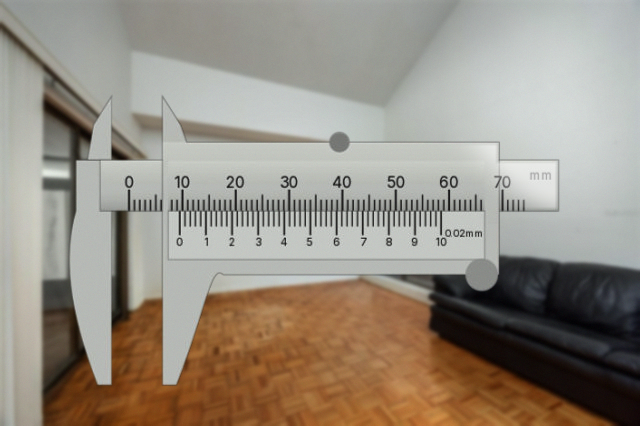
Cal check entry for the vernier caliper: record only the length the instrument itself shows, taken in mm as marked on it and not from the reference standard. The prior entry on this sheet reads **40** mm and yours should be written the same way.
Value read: **9.5** mm
